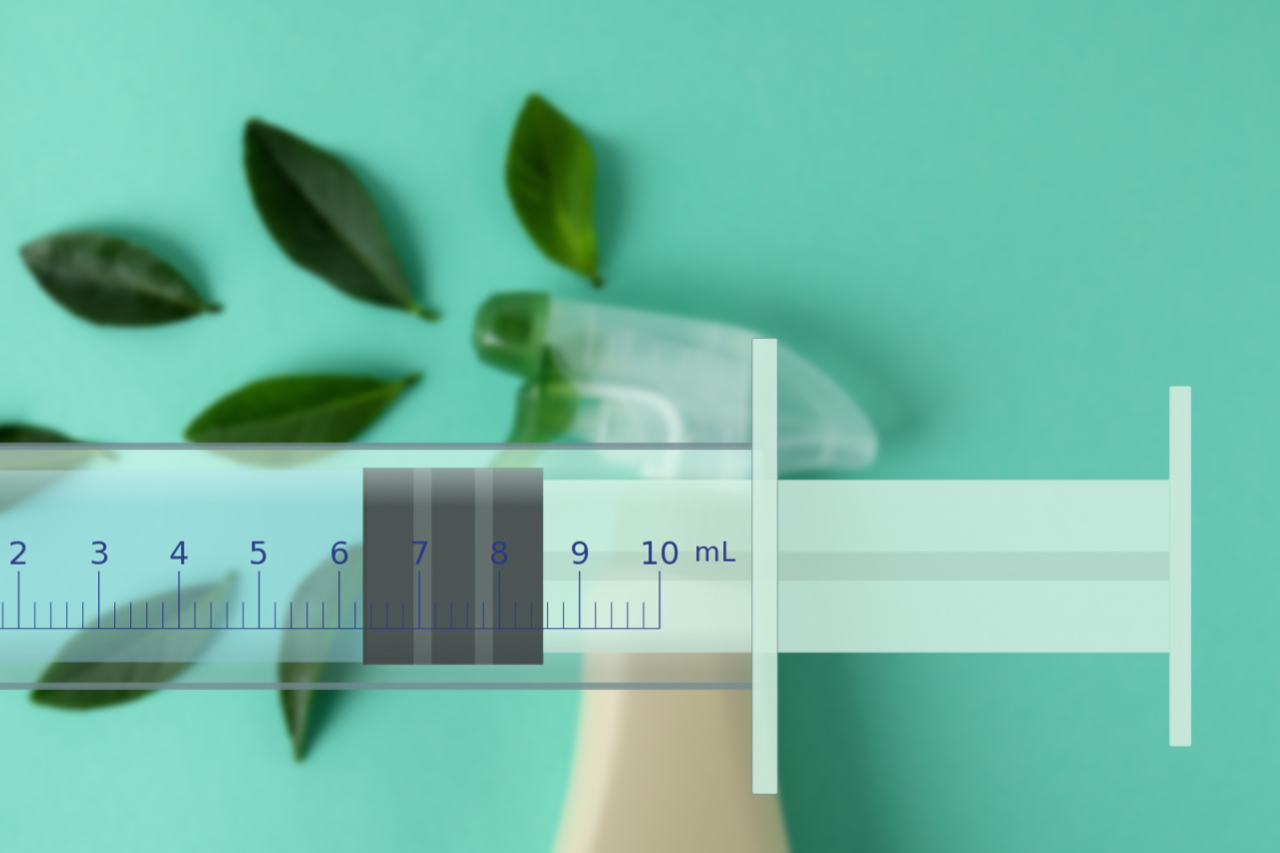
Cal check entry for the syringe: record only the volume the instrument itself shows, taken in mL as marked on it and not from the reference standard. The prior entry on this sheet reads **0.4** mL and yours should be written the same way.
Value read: **6.3** mL
